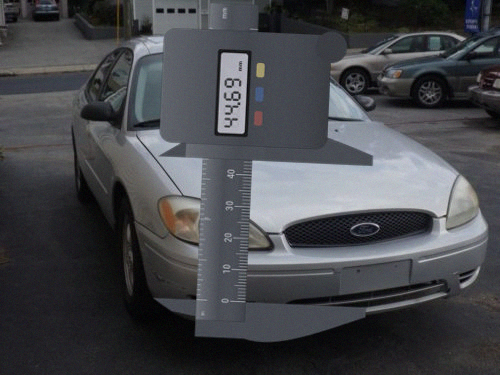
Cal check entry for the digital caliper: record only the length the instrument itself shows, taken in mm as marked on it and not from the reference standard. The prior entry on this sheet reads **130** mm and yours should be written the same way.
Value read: **44.69** mm
